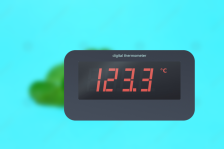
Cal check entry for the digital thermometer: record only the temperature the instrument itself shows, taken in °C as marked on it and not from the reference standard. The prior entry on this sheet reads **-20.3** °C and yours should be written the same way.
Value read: **123.3** °C
